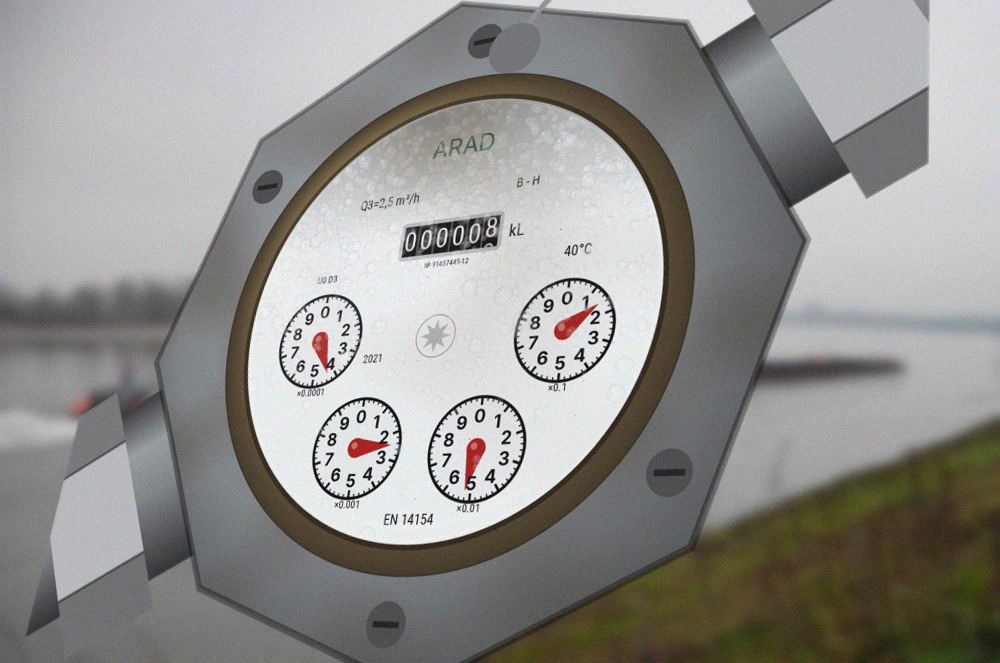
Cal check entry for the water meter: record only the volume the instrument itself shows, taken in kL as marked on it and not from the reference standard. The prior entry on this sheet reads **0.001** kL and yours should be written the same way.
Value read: **8.1524** kL
